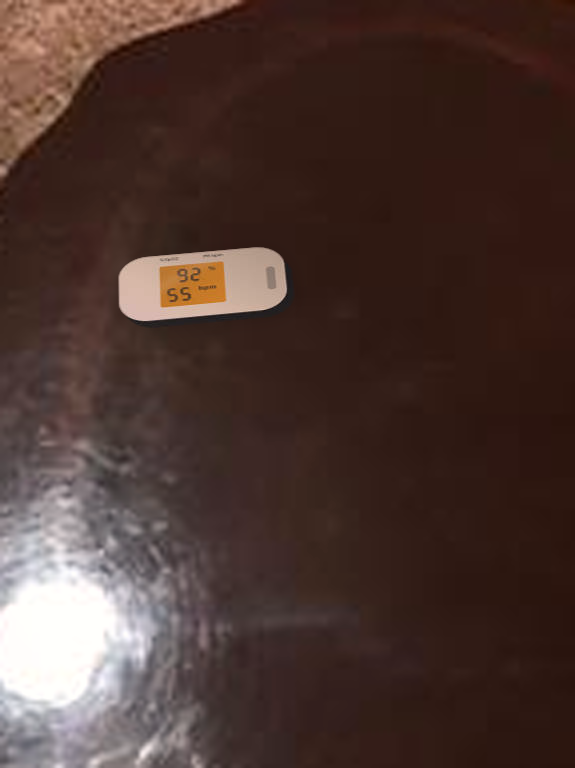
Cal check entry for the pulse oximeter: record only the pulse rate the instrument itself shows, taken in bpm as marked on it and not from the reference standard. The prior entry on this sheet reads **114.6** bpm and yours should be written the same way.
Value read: **55** bpm
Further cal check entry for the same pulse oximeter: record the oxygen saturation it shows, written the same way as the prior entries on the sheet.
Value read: **92** %
